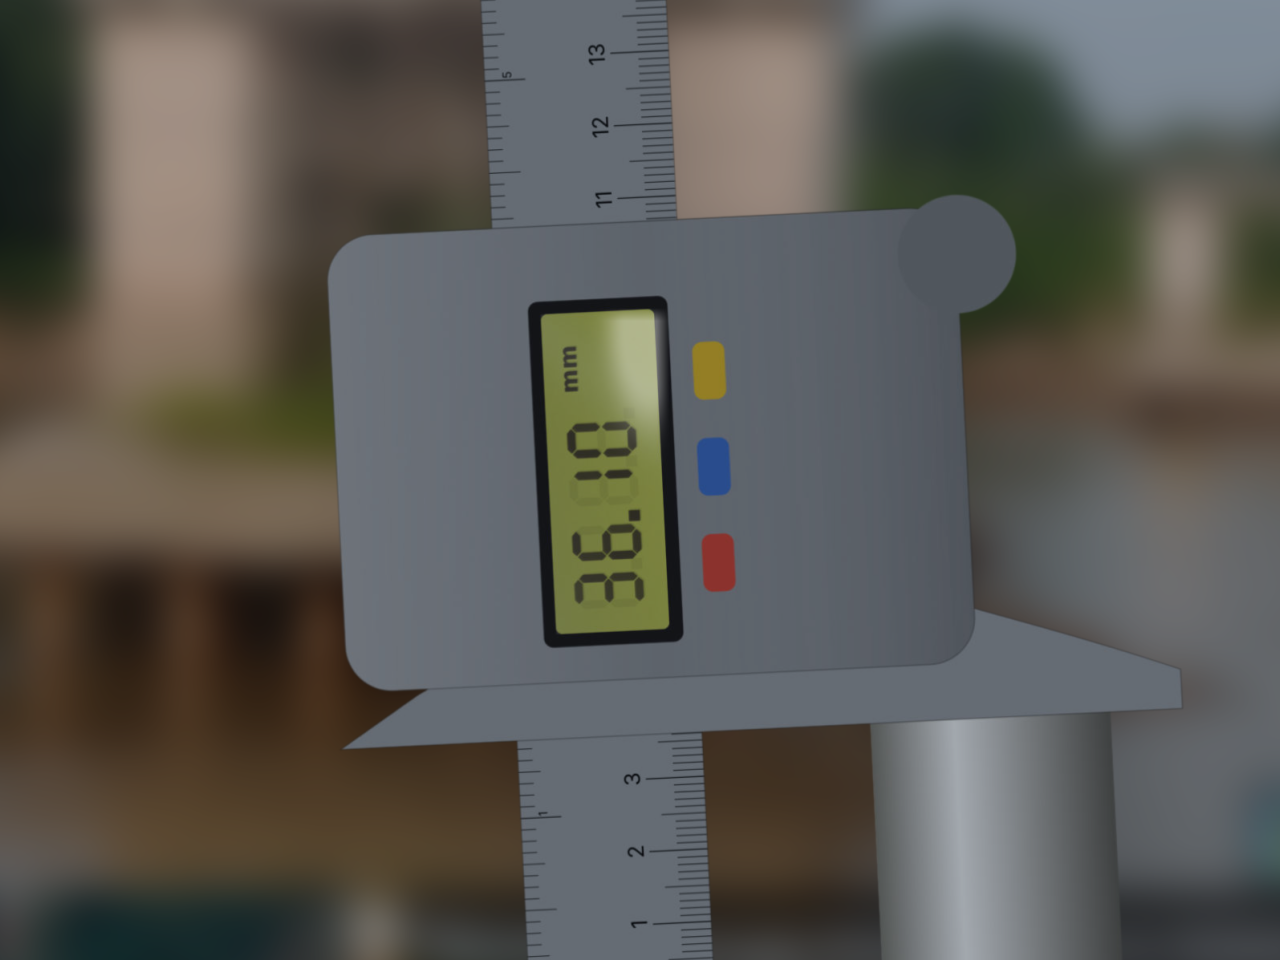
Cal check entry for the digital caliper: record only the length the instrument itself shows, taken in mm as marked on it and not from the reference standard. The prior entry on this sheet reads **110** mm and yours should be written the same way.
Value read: **36.10** mm
